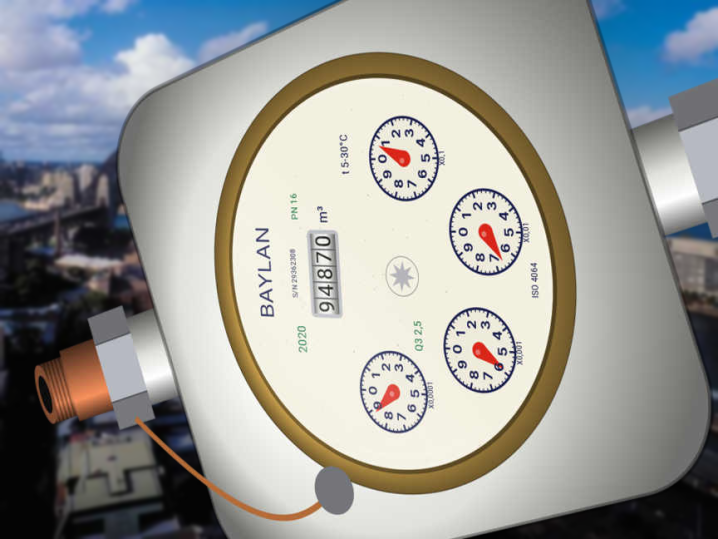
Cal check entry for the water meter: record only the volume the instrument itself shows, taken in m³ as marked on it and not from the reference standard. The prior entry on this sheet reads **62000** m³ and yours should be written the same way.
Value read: **94870.0658** m³
